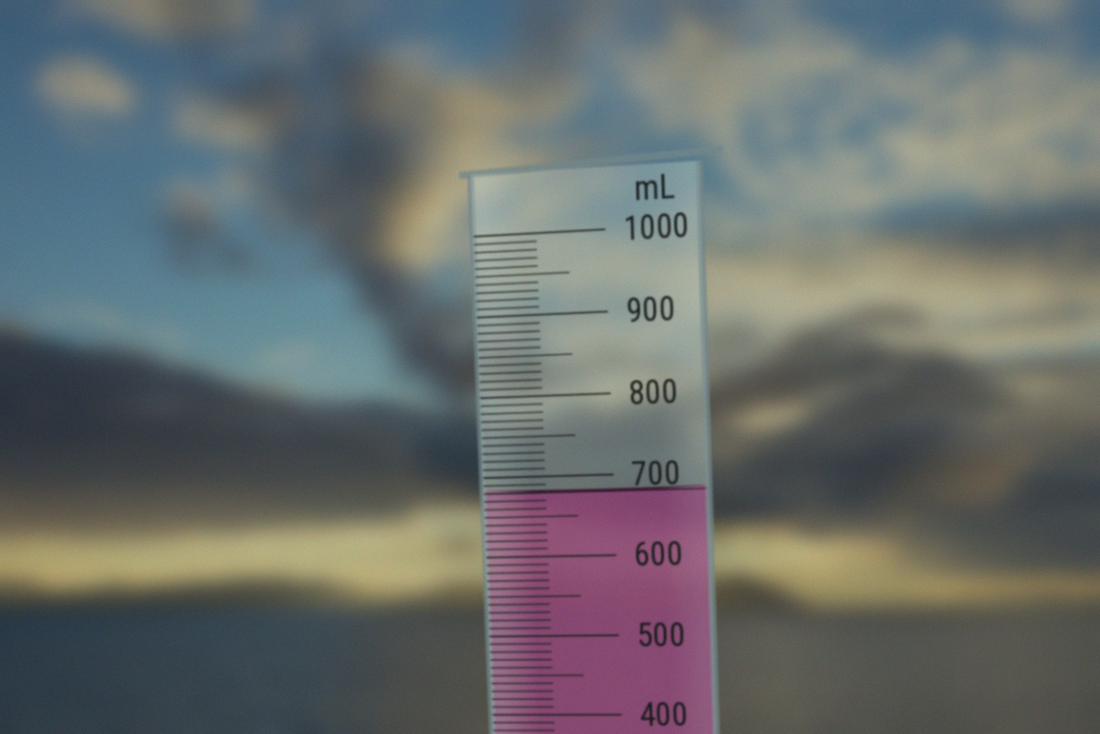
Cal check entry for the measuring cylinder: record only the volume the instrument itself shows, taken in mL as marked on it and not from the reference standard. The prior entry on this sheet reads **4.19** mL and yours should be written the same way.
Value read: **680** mL
